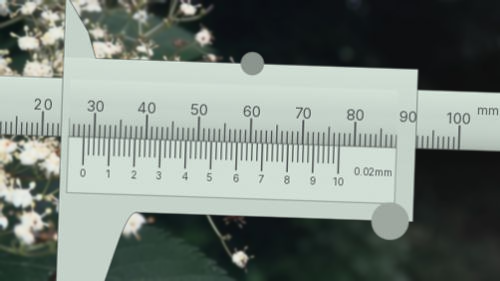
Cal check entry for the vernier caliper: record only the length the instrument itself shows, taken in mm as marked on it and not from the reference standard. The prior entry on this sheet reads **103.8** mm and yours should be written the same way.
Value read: **28.0** mm
